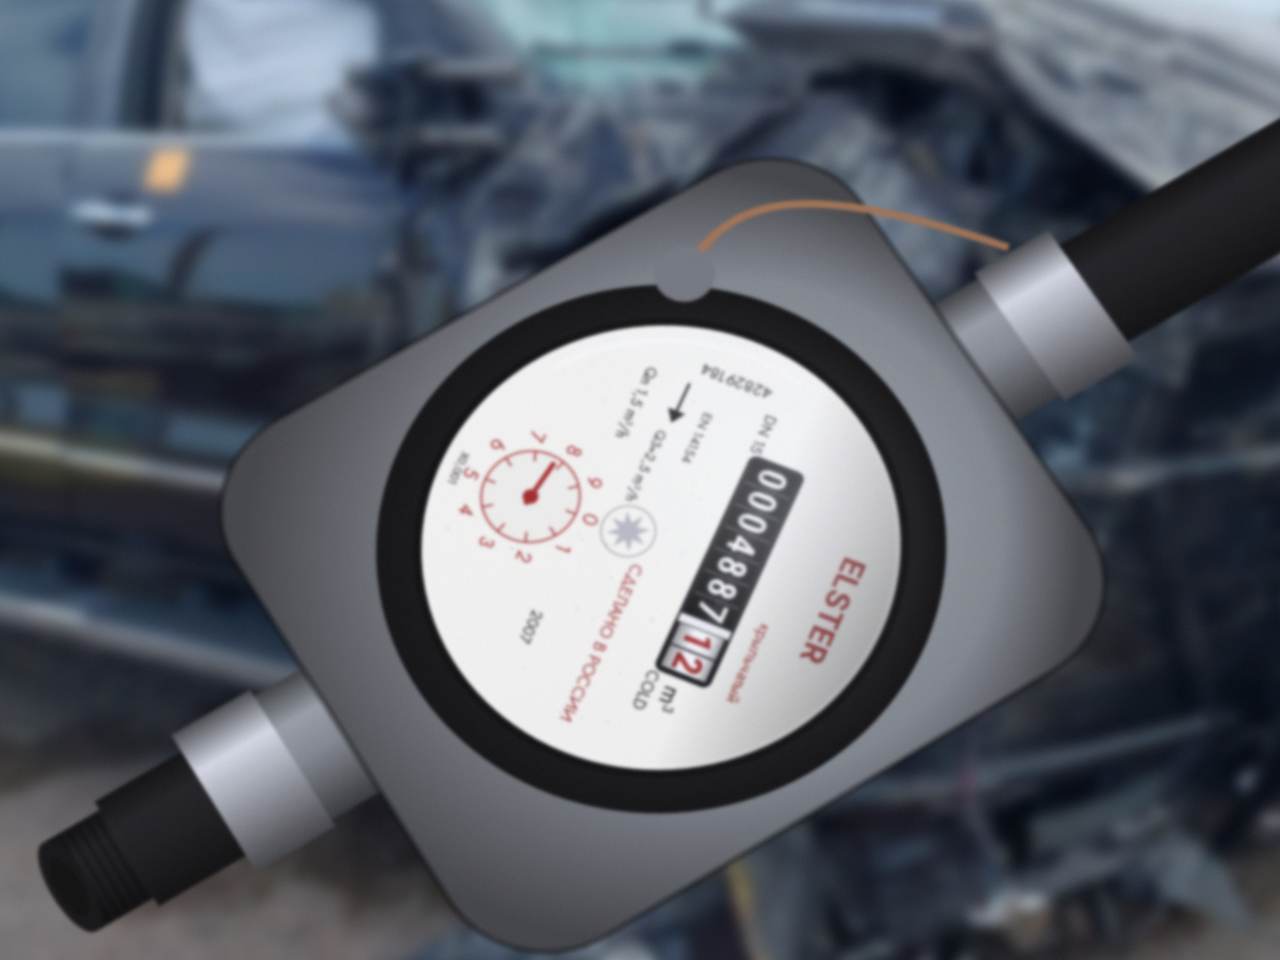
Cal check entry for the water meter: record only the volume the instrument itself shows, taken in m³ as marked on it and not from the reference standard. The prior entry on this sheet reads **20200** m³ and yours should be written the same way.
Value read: **4887.127** m³
